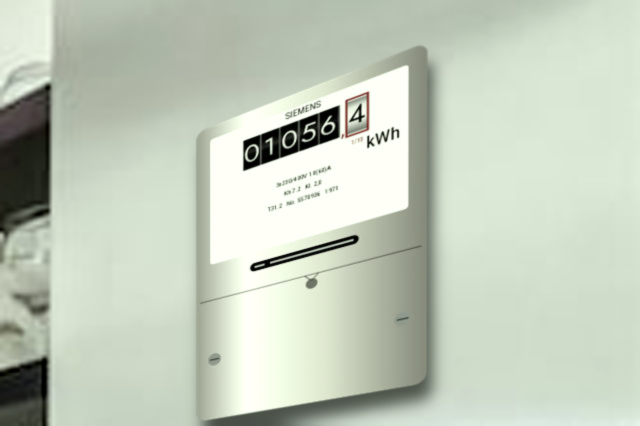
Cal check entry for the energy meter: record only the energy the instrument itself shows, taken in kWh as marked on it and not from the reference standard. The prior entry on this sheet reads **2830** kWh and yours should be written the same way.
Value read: **1056.4** kWh
